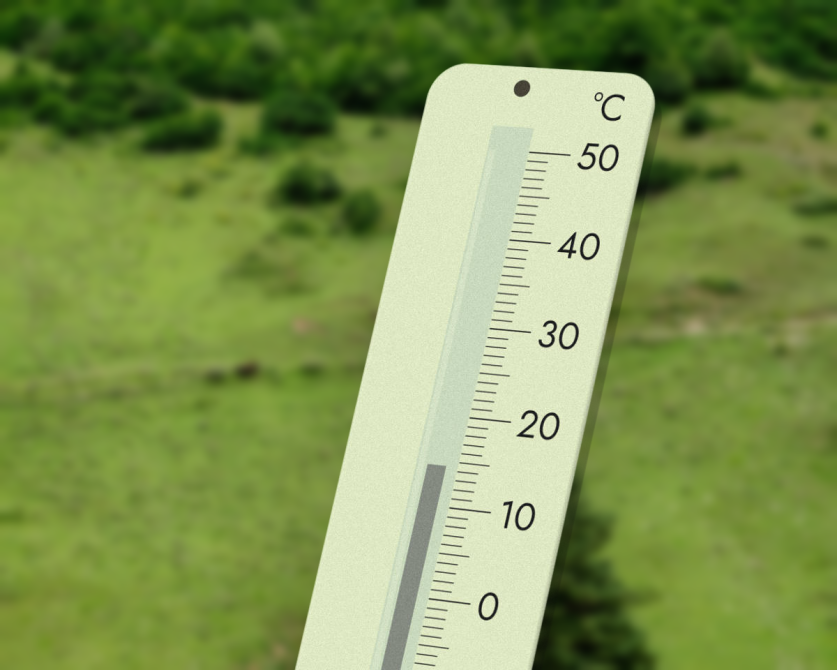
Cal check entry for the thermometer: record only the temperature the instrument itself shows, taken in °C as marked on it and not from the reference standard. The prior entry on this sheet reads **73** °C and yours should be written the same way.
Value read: **14.5** °C
